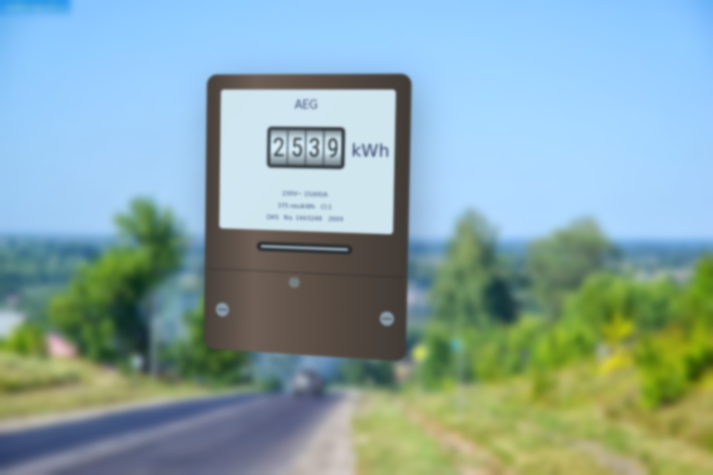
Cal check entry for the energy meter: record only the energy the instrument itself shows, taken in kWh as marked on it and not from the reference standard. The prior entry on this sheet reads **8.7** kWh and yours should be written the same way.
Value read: **2539** kWh
